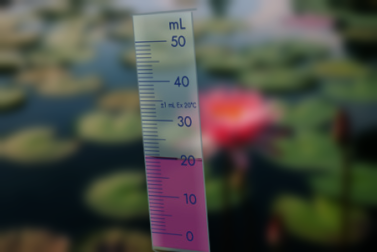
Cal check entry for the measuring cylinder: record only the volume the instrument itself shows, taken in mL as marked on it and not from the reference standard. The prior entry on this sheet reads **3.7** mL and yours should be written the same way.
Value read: **20** mL
